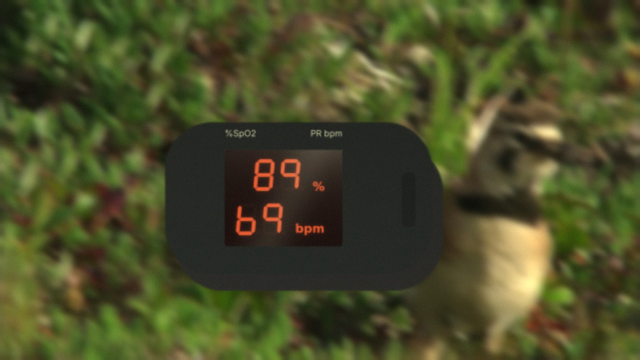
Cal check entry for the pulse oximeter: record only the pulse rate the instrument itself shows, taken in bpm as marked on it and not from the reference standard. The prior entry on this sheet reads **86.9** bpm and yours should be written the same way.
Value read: **69** bpm
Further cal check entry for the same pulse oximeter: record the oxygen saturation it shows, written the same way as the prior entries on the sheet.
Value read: **89** %
